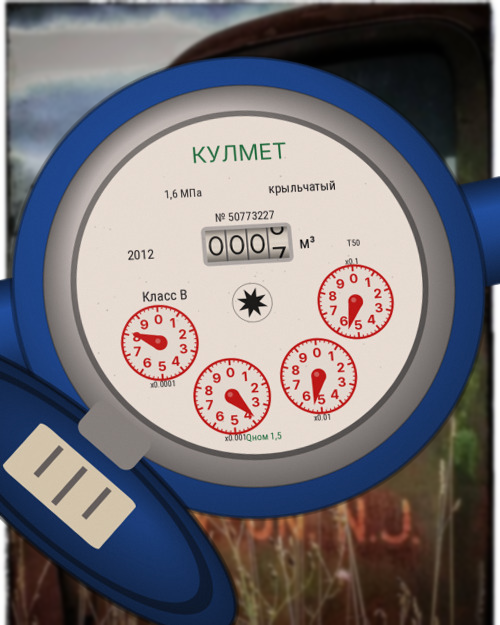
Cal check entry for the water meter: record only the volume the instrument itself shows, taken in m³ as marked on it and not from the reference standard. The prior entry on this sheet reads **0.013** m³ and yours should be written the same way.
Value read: **6.5538** m³
